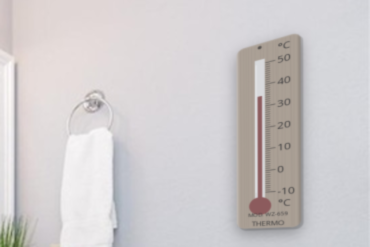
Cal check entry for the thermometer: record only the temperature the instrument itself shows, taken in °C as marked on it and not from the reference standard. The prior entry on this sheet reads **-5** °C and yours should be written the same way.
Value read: **35** °C
